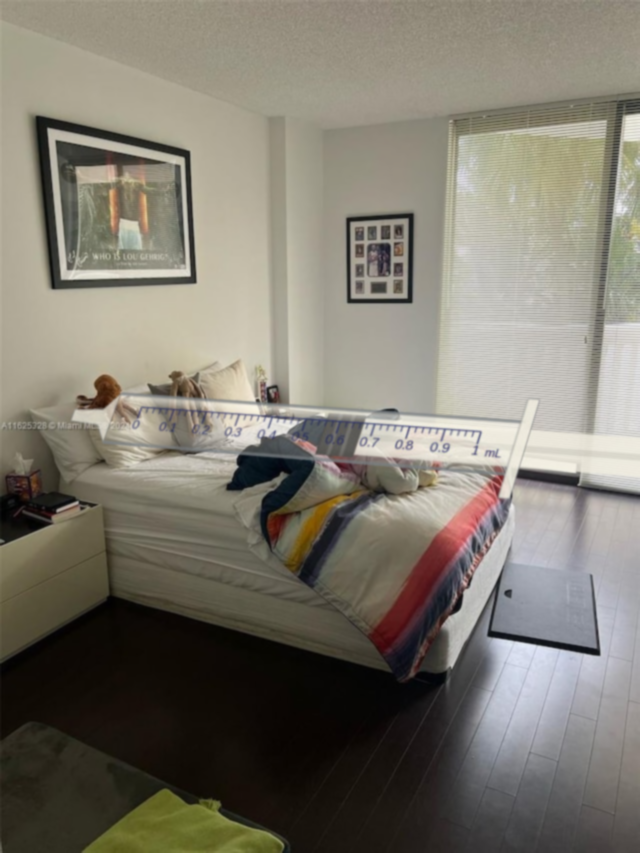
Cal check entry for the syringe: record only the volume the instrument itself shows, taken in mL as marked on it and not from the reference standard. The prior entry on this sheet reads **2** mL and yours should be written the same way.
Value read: **0.56** mL
